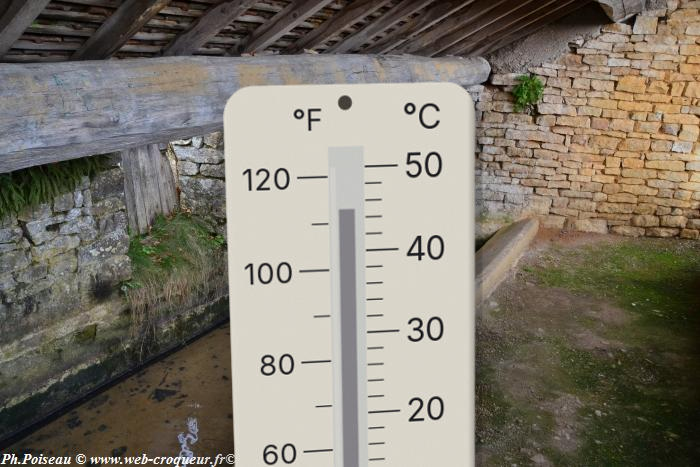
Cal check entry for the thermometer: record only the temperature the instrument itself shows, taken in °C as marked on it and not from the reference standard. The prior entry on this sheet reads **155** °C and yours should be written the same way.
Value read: **45** °C
